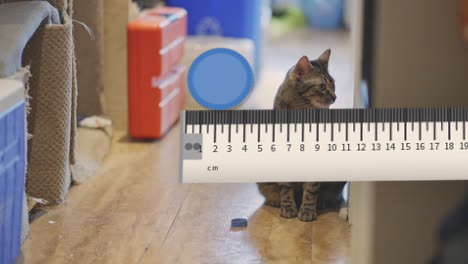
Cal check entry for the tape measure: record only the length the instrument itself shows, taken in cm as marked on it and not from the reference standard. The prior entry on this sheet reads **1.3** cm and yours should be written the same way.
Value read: **4.5** cm
